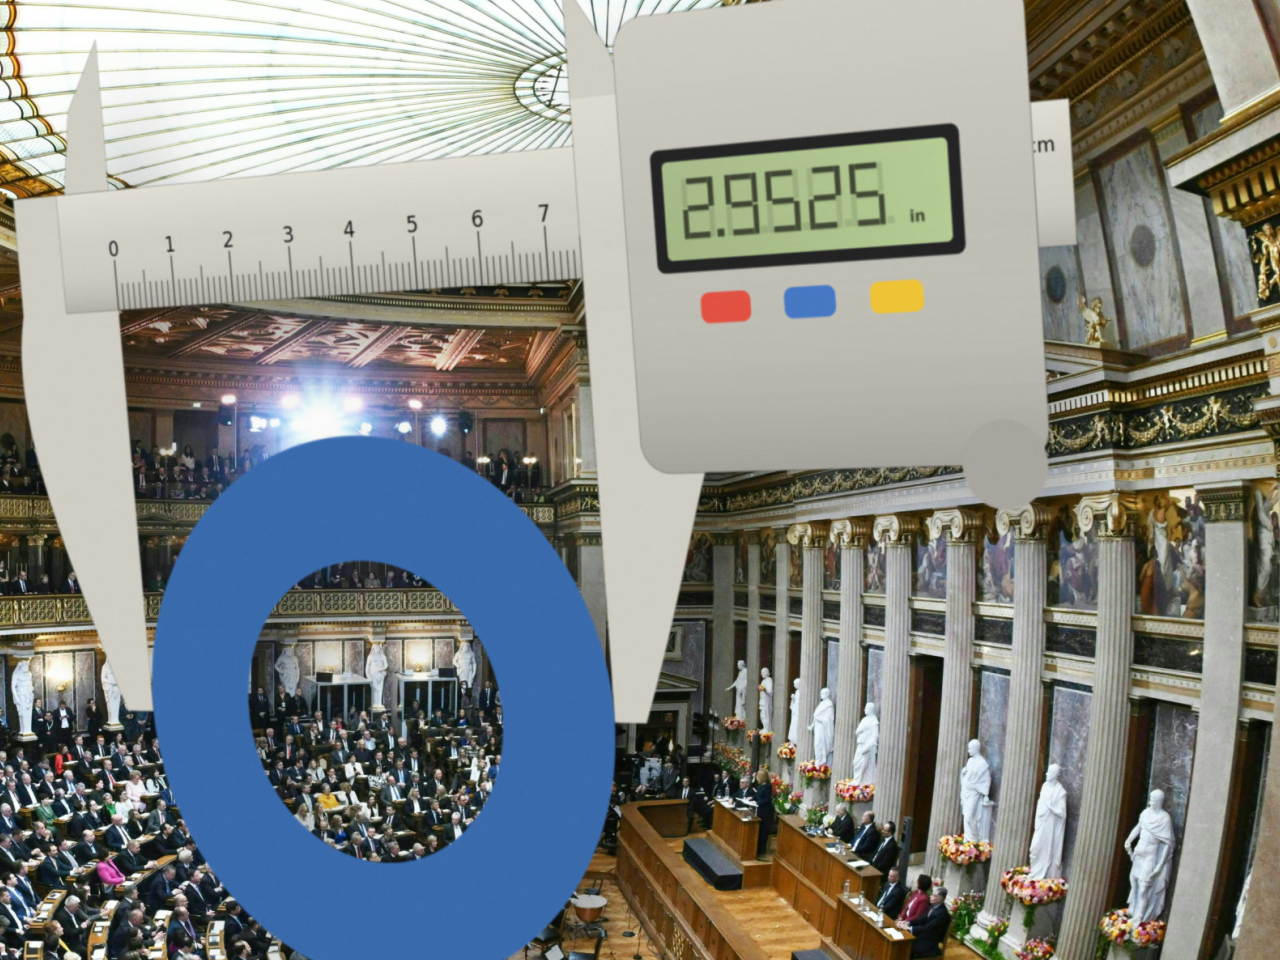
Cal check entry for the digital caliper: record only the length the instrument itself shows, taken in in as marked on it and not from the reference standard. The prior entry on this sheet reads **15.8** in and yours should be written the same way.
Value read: **2.9525** in
